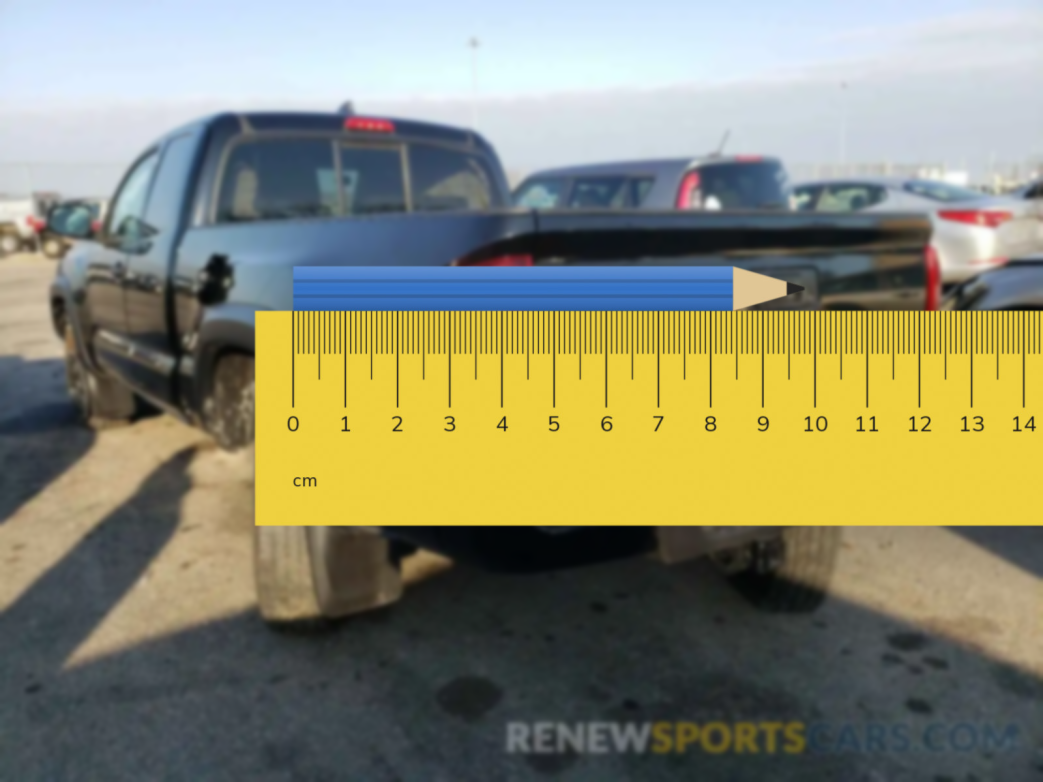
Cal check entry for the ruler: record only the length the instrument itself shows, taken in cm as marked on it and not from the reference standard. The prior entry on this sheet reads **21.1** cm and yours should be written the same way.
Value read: **9.8** cm
